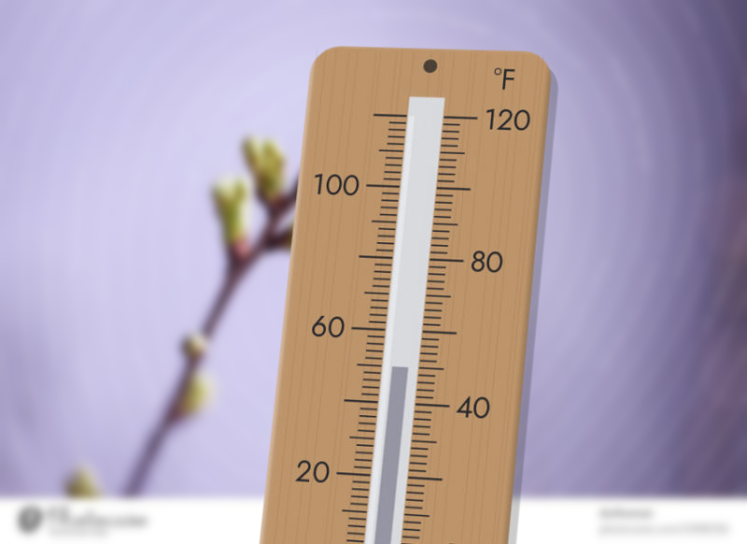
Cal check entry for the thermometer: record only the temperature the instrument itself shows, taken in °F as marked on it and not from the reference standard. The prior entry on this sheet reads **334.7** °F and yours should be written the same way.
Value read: **50** °F
